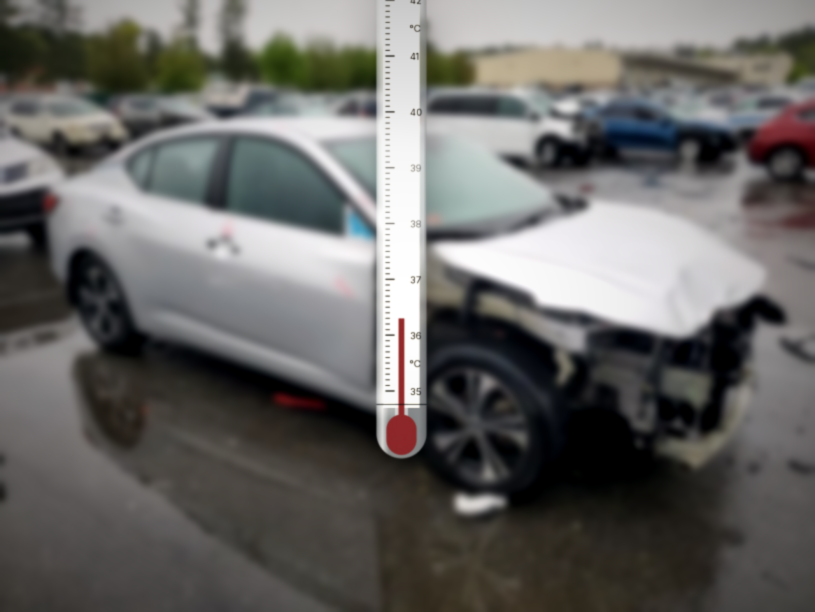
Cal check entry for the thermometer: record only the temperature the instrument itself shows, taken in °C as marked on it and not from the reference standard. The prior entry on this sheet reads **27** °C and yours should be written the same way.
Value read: **36.3** °C
